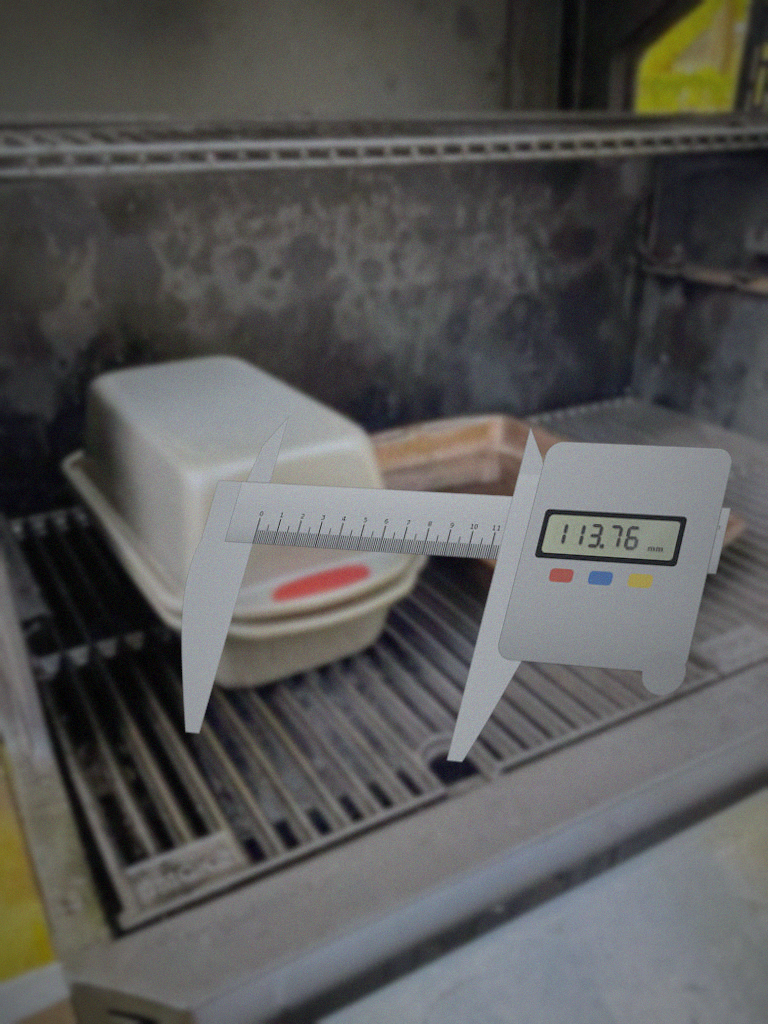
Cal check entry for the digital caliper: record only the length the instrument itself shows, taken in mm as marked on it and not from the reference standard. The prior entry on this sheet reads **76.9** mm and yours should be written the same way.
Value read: **113.76** mm
